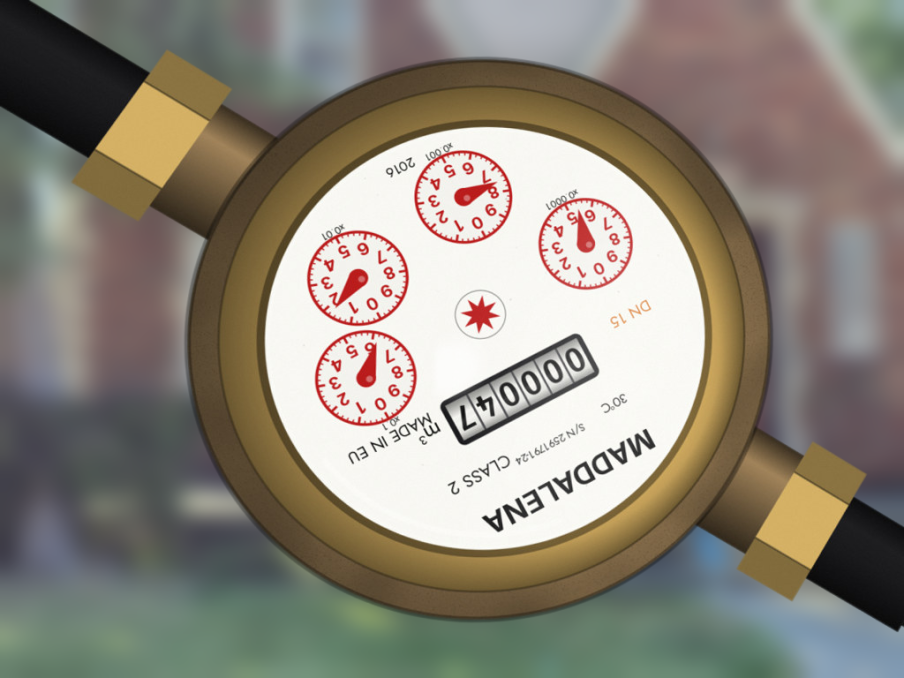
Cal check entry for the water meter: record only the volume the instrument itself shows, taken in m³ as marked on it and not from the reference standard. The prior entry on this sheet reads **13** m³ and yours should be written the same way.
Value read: **47.6175** m³
